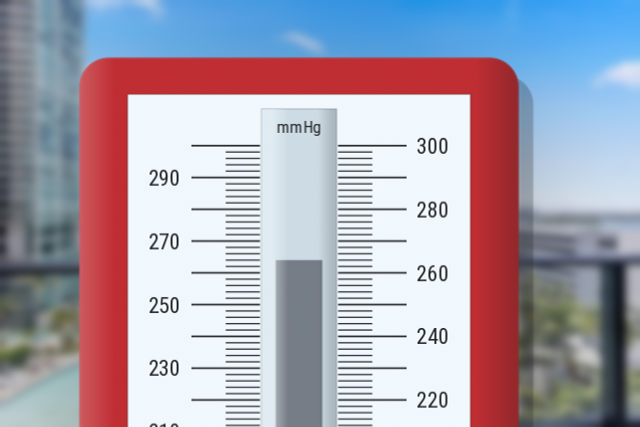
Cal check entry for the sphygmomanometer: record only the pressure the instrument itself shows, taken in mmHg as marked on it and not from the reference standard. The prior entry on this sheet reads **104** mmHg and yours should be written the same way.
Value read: **264** mmHg
